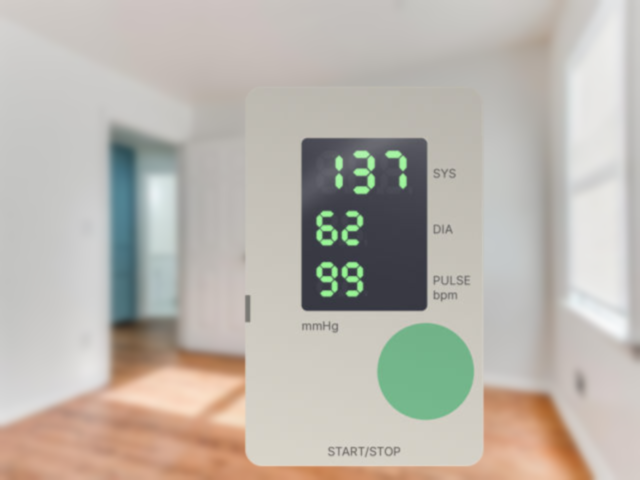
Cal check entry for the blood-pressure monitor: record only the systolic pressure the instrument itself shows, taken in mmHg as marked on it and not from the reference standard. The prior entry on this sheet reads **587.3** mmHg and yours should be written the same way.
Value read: **137** mmHg
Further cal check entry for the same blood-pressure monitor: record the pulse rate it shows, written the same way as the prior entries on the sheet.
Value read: **99** bpm
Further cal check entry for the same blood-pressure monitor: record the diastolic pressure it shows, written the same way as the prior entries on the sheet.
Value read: **62** mmHg
